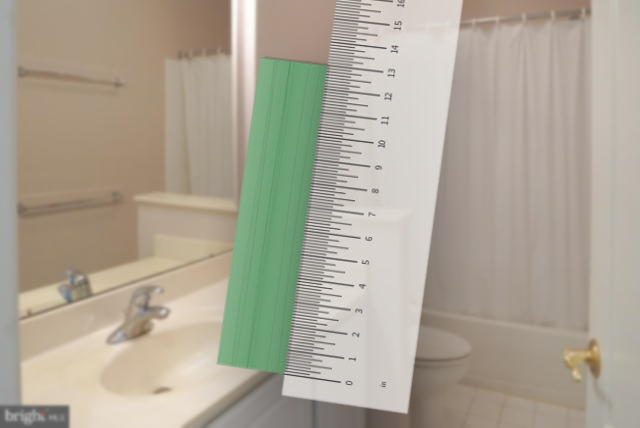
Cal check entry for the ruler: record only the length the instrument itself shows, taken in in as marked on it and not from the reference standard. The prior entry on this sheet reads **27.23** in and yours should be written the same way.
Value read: **13** in
